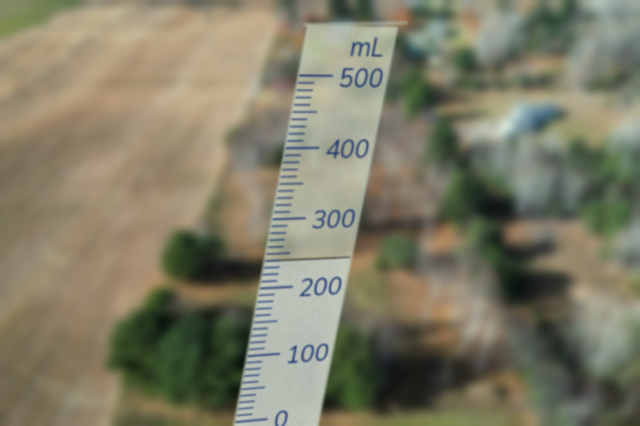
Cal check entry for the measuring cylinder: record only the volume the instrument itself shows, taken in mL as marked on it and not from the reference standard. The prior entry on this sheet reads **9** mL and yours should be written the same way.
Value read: **240** mL
